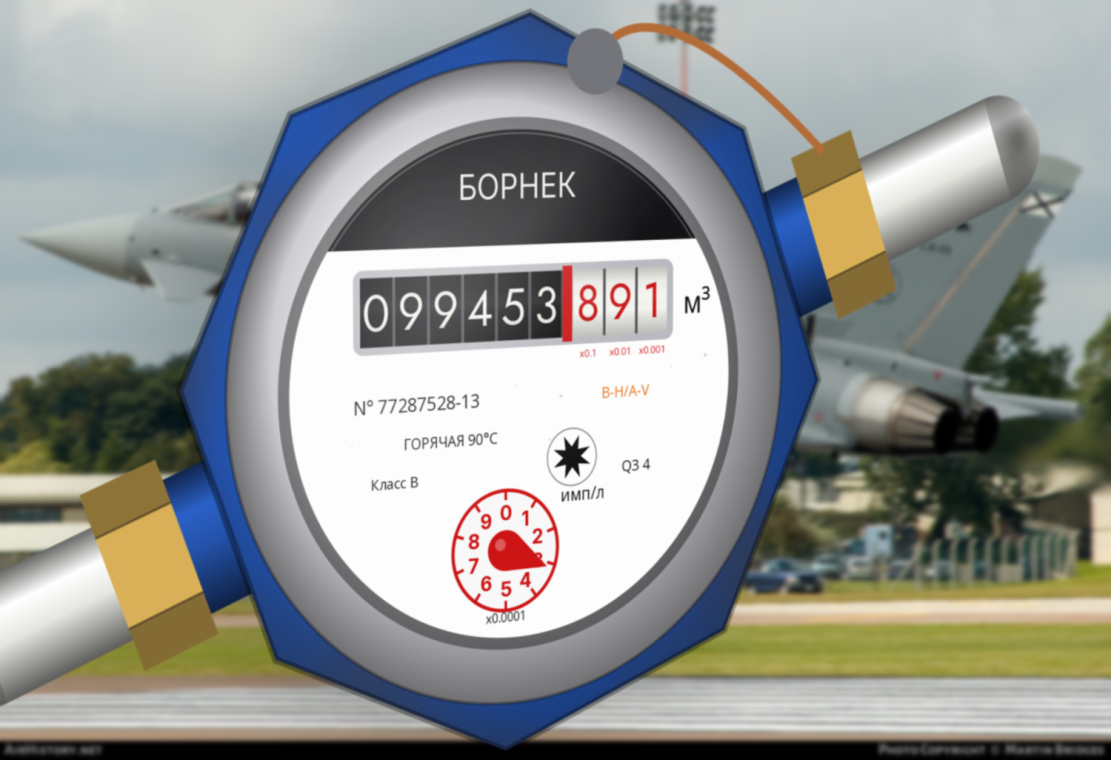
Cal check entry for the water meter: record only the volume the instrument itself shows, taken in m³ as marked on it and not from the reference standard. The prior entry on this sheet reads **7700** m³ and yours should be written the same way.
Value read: **99453.8913** m³
